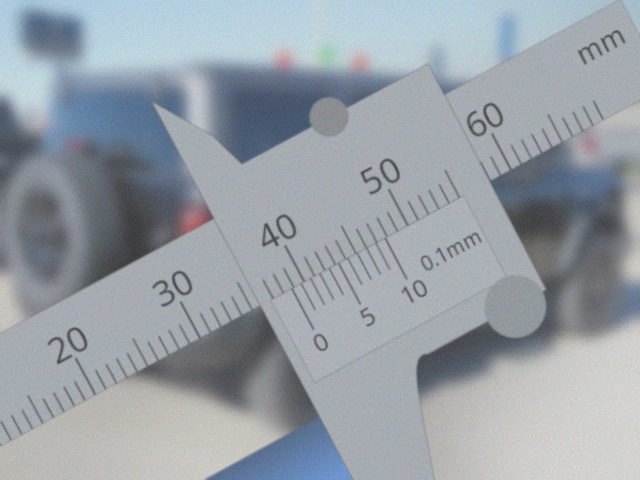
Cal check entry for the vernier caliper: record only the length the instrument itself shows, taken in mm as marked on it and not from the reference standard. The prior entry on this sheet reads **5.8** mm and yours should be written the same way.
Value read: **38.8** mm
